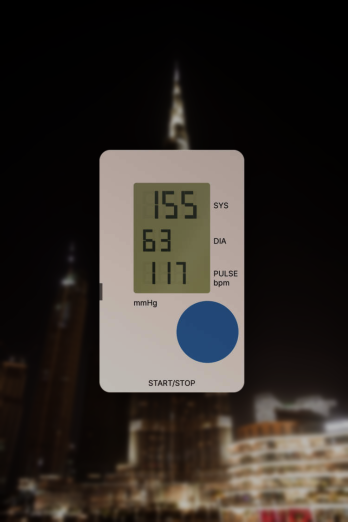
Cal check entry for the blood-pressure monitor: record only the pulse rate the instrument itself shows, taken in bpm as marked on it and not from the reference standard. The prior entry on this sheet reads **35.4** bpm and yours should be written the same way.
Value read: **117** bpm
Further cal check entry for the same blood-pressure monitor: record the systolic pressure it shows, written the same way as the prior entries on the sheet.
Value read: **155** mmHg
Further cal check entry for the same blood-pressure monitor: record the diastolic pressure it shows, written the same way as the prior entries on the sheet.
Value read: **63** mmHg
